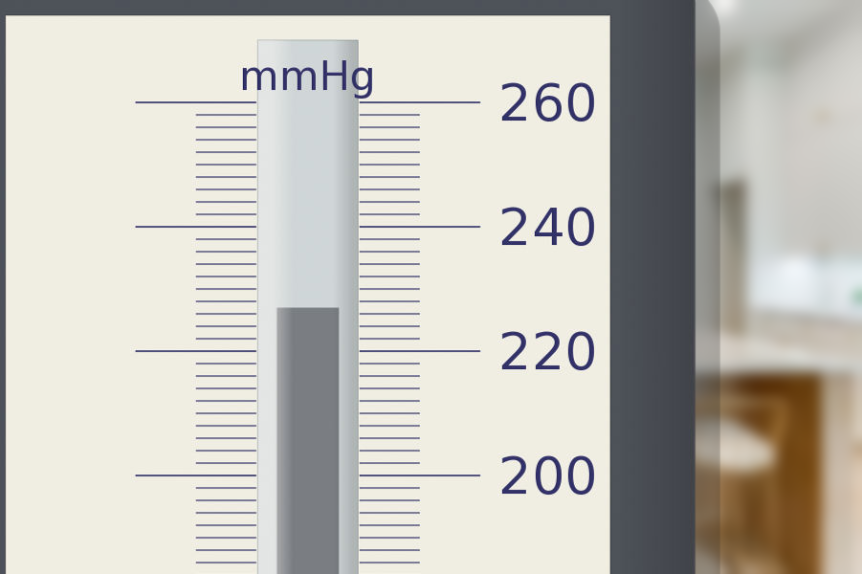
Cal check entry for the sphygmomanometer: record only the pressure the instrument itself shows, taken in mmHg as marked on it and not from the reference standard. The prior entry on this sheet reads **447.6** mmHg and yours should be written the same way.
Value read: **227** mmHg
